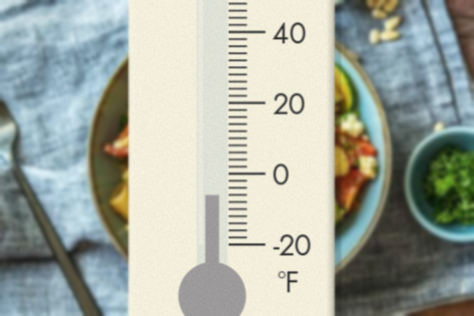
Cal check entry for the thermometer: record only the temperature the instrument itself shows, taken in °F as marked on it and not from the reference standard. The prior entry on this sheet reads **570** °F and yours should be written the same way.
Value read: **-6** °F
